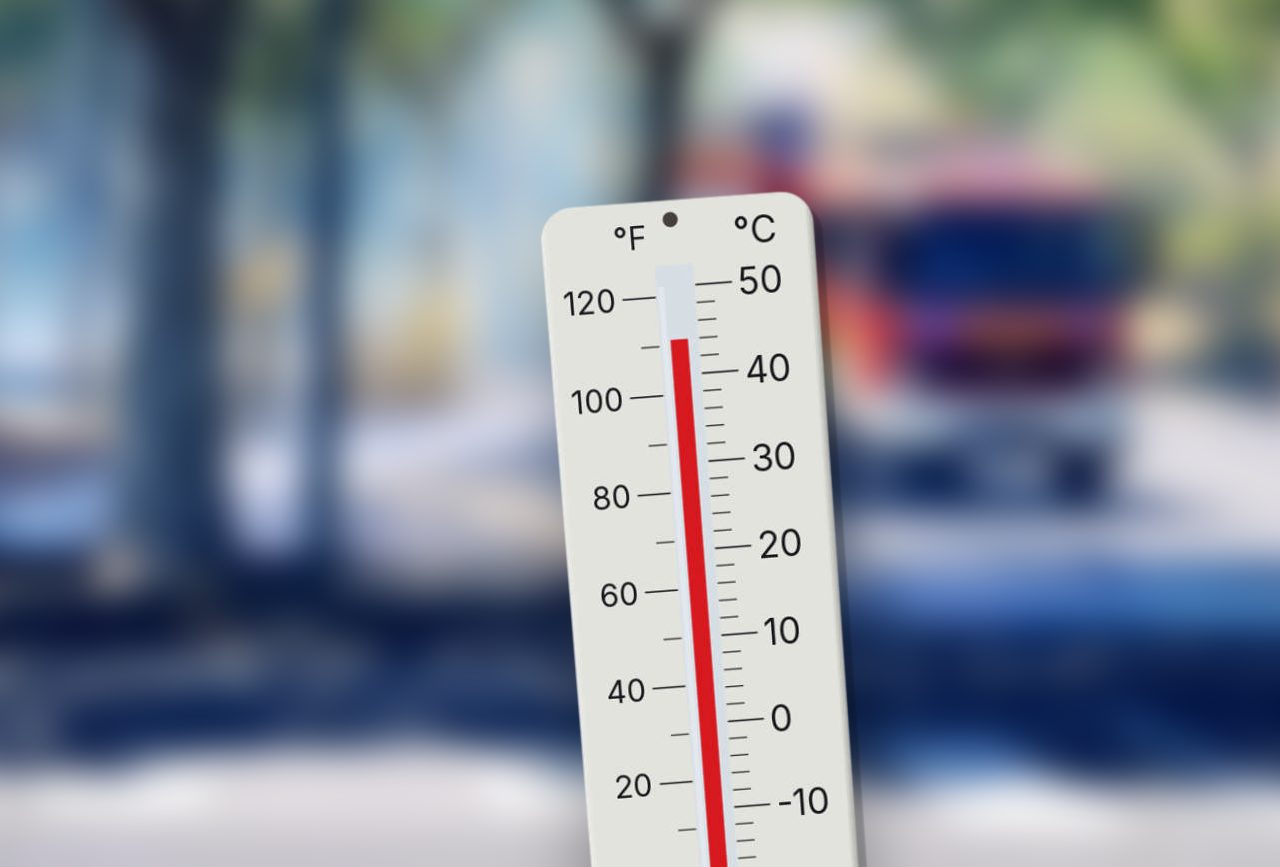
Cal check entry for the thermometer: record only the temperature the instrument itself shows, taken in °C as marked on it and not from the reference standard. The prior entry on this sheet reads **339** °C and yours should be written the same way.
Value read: **44** °C
